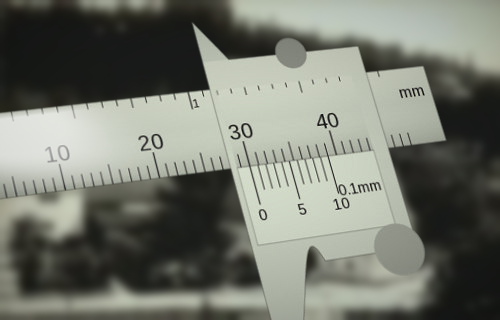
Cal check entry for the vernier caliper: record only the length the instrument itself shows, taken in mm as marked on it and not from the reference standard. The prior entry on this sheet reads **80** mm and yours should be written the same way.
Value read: **30.0** mm
